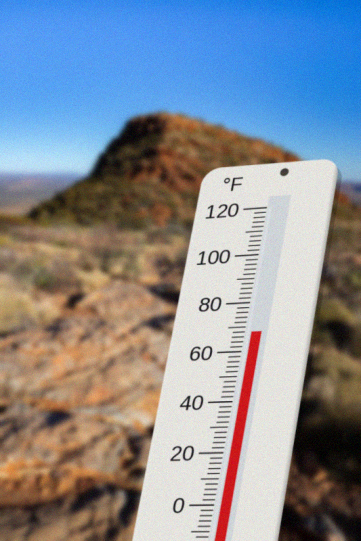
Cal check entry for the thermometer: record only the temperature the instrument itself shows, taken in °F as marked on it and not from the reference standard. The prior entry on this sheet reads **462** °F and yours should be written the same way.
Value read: **68** °F
